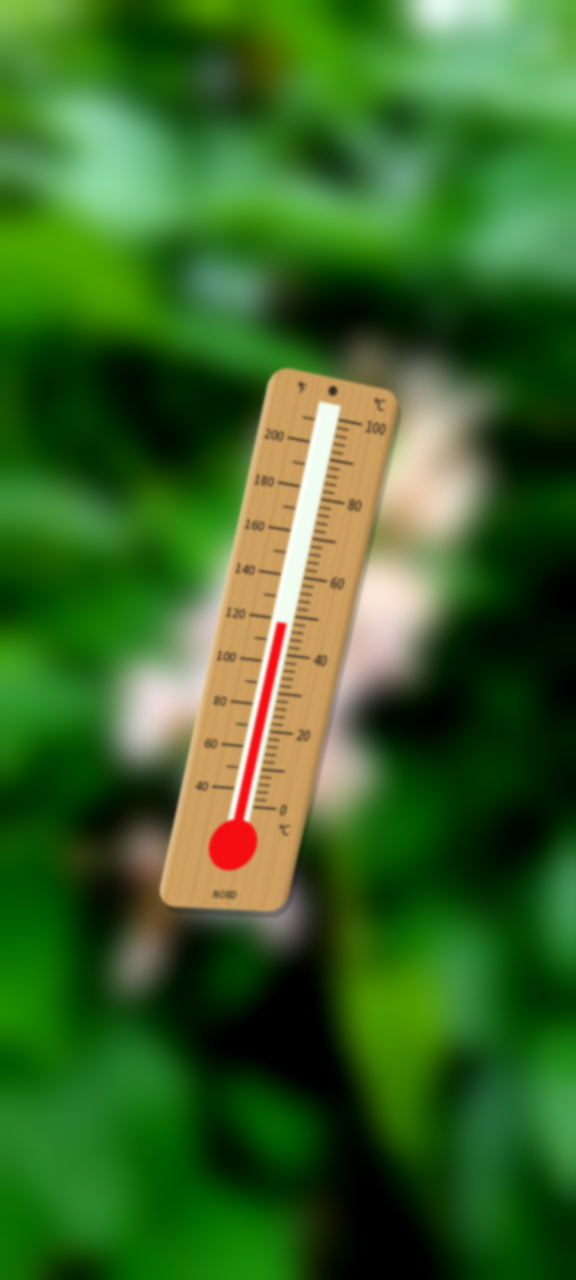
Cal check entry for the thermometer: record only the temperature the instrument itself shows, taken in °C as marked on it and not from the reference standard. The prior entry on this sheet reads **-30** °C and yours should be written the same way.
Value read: **48** °C
